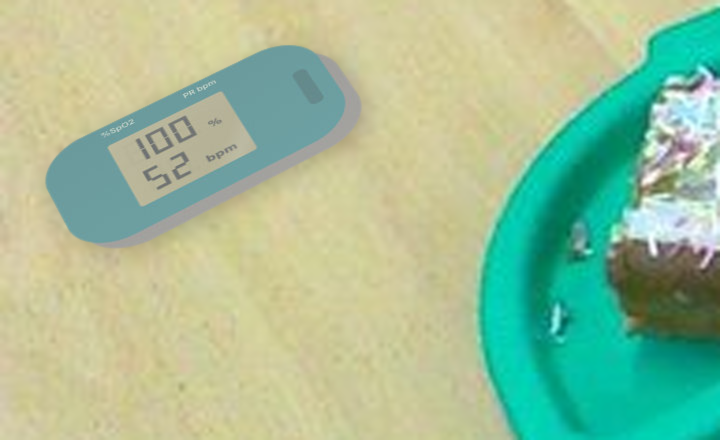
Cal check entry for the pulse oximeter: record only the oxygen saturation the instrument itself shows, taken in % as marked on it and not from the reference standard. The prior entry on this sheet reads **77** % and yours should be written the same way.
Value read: **100** %
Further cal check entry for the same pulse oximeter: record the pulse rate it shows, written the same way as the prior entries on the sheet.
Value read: **52** bpm
